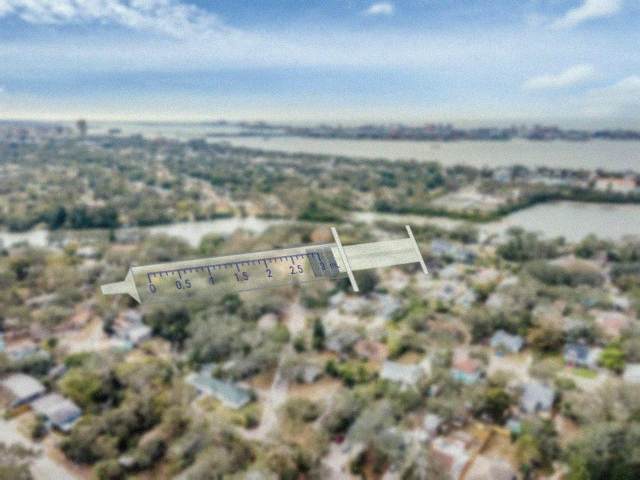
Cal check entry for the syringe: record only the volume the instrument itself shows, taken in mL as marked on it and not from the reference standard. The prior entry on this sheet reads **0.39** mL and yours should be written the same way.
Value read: **2.8** mL
